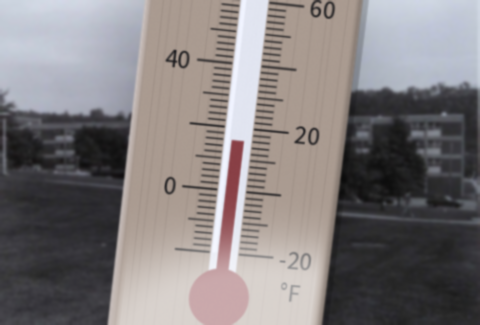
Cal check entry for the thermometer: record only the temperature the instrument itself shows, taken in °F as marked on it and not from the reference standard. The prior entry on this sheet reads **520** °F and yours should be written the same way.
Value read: **16** °F
